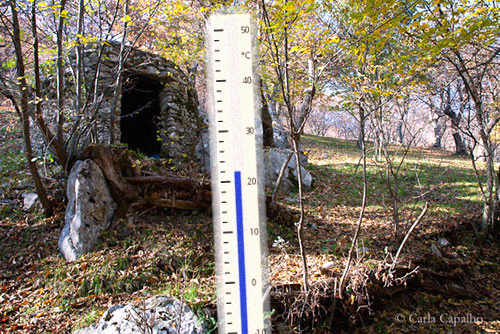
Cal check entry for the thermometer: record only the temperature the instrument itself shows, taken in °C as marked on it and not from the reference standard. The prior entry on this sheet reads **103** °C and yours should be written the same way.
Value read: **22** °C
